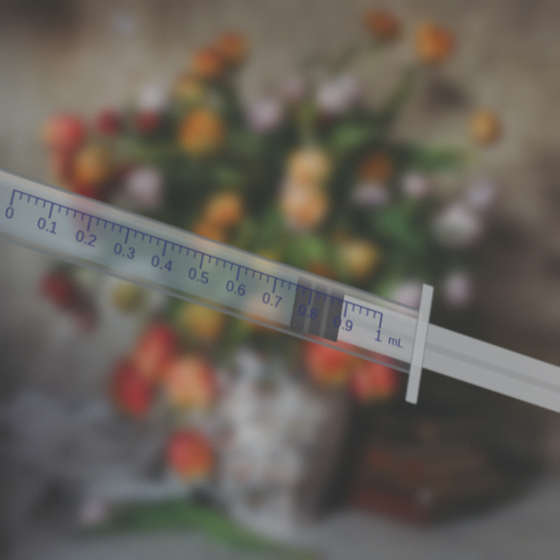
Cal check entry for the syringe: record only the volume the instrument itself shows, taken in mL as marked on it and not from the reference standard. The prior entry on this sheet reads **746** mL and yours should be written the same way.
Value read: **0.76** mL
